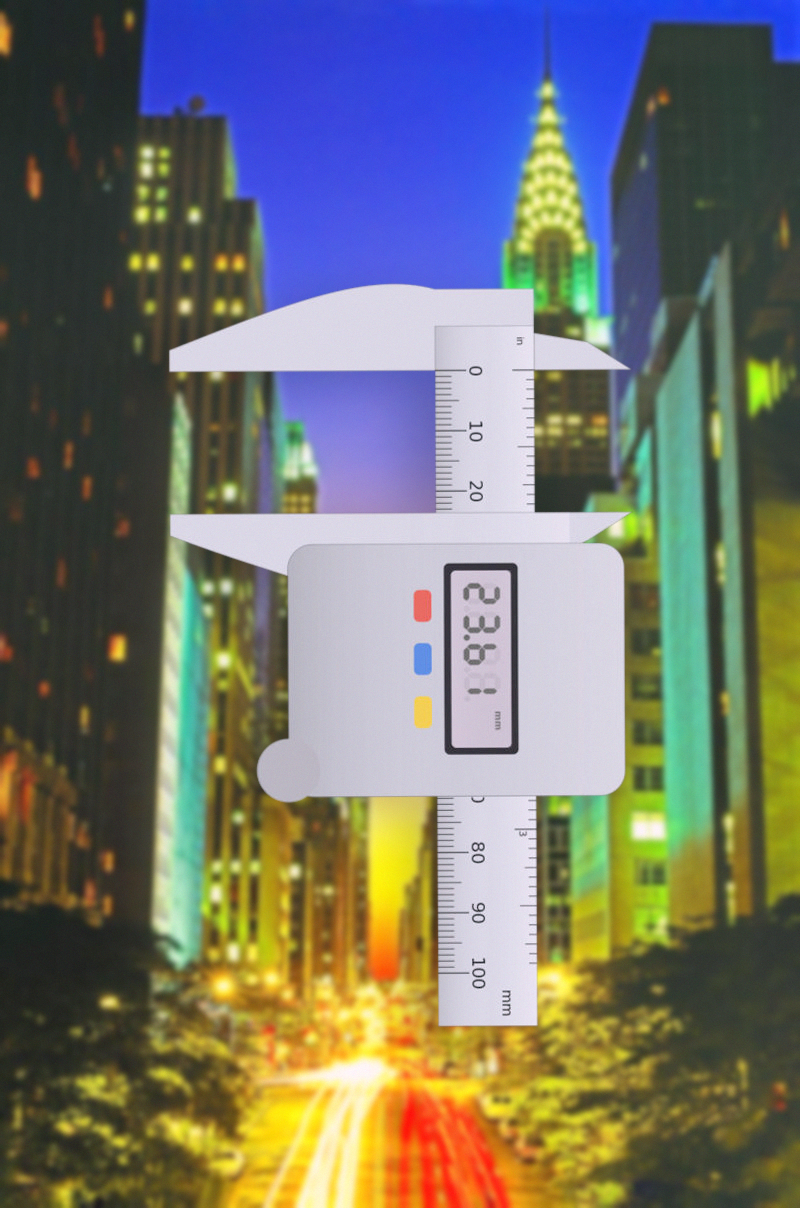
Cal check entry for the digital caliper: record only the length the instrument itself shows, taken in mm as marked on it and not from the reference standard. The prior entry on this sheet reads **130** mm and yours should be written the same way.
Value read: **23.61** mm
